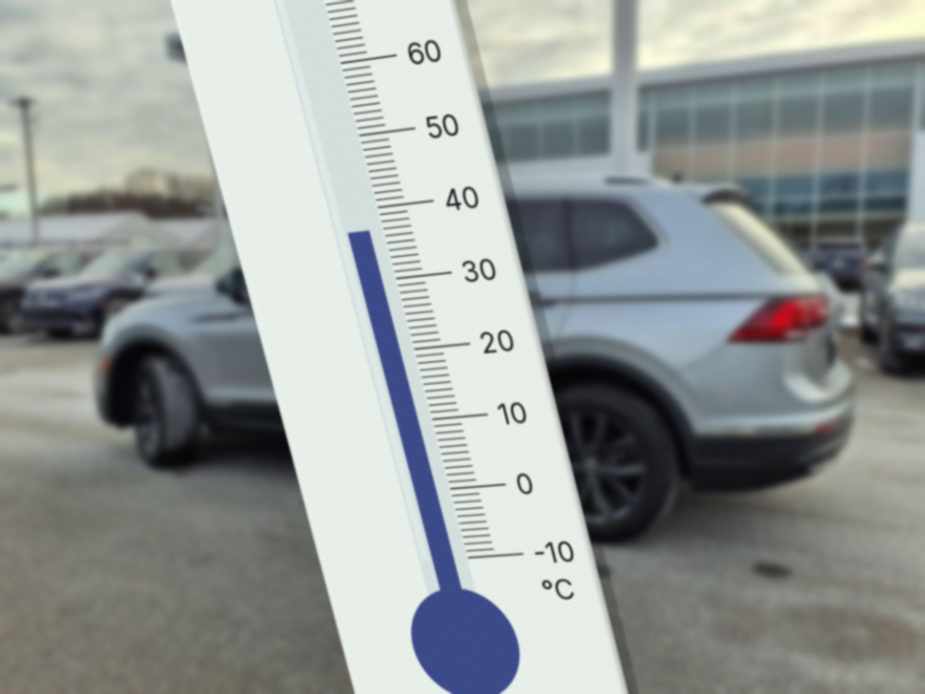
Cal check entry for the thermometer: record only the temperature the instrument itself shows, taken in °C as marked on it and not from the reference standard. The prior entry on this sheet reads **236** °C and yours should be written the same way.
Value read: **37** °C
